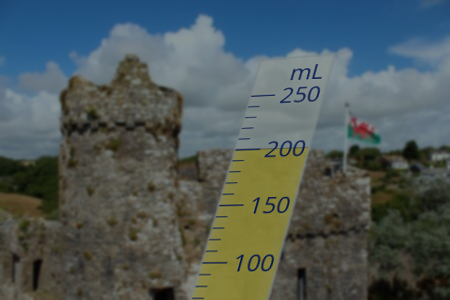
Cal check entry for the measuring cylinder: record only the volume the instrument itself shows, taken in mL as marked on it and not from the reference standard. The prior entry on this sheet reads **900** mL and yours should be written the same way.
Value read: **200** mL
